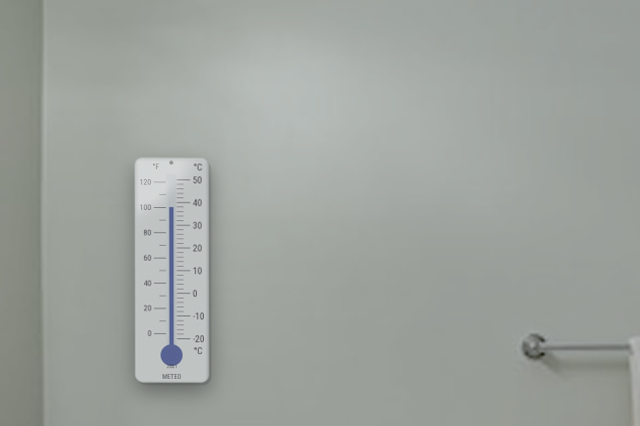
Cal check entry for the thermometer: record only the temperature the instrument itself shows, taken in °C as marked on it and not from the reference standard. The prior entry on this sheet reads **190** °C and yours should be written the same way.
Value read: **38** °C
